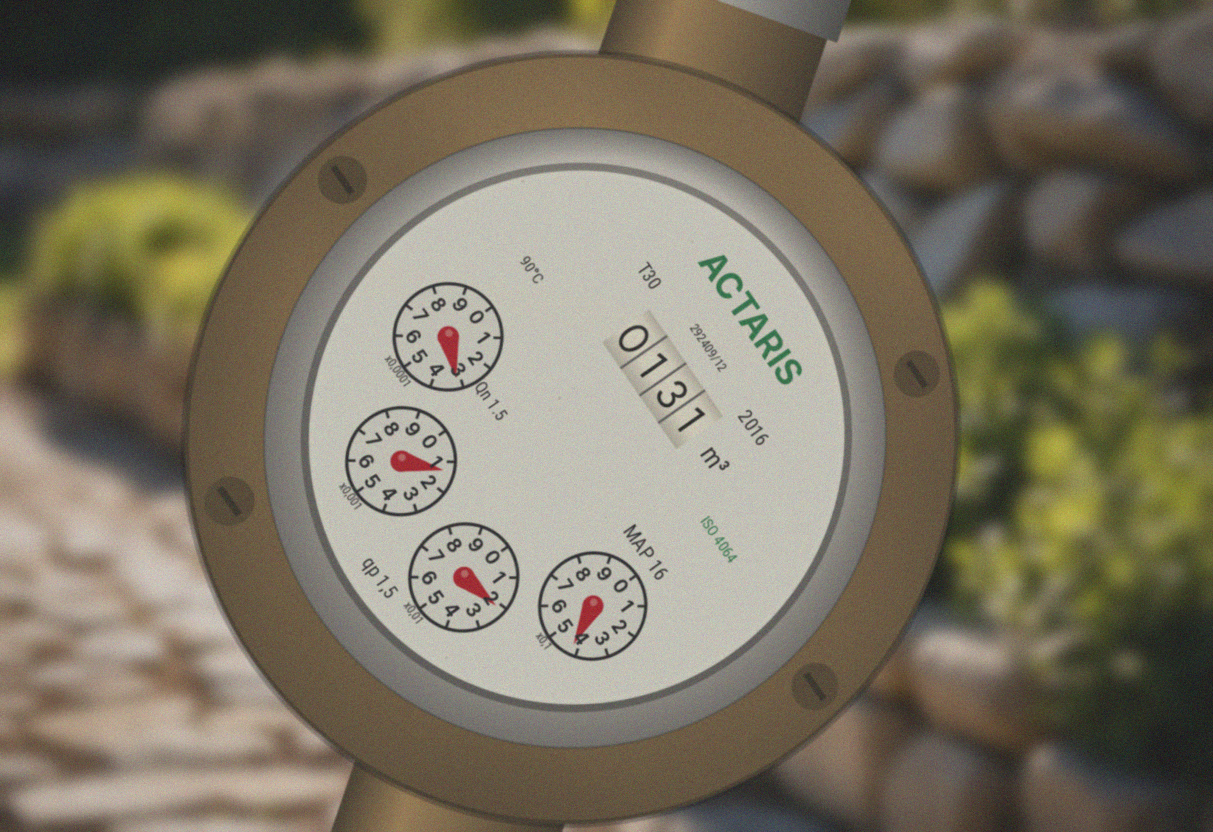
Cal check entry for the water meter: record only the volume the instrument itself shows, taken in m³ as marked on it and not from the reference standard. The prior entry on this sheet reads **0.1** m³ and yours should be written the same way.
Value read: **131.4213** m³
